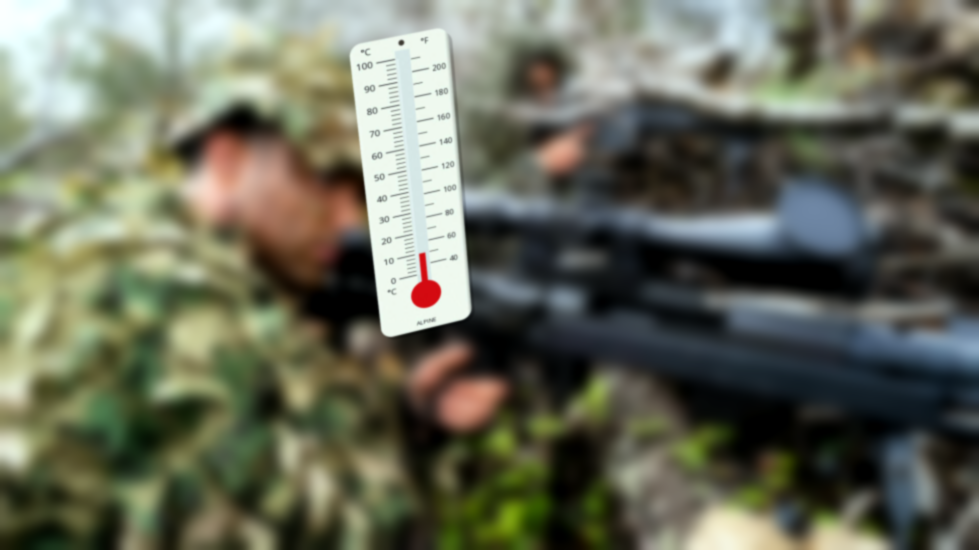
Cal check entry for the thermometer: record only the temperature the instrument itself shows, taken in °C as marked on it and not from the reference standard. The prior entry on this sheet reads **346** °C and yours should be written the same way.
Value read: **10** °C
